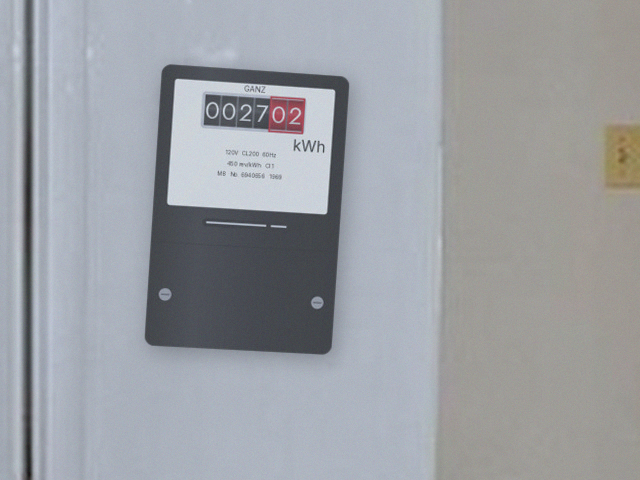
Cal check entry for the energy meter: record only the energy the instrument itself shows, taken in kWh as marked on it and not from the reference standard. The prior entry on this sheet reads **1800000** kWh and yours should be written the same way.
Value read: **27.02** kWh
